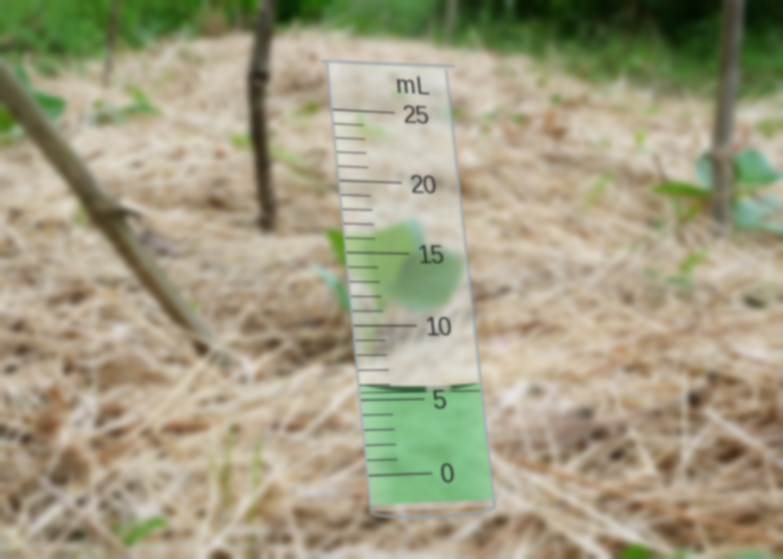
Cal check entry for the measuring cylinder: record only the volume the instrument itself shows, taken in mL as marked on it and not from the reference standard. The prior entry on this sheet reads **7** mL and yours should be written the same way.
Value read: **5.5** mL
